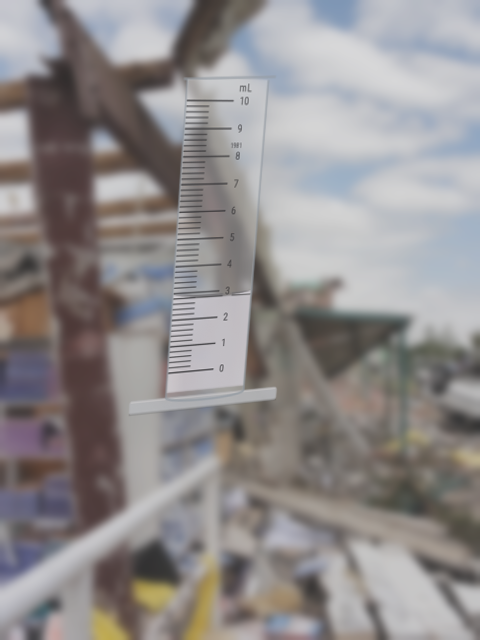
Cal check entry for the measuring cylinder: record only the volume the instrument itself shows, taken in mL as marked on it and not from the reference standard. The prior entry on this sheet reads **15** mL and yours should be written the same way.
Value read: **2.8** mL
